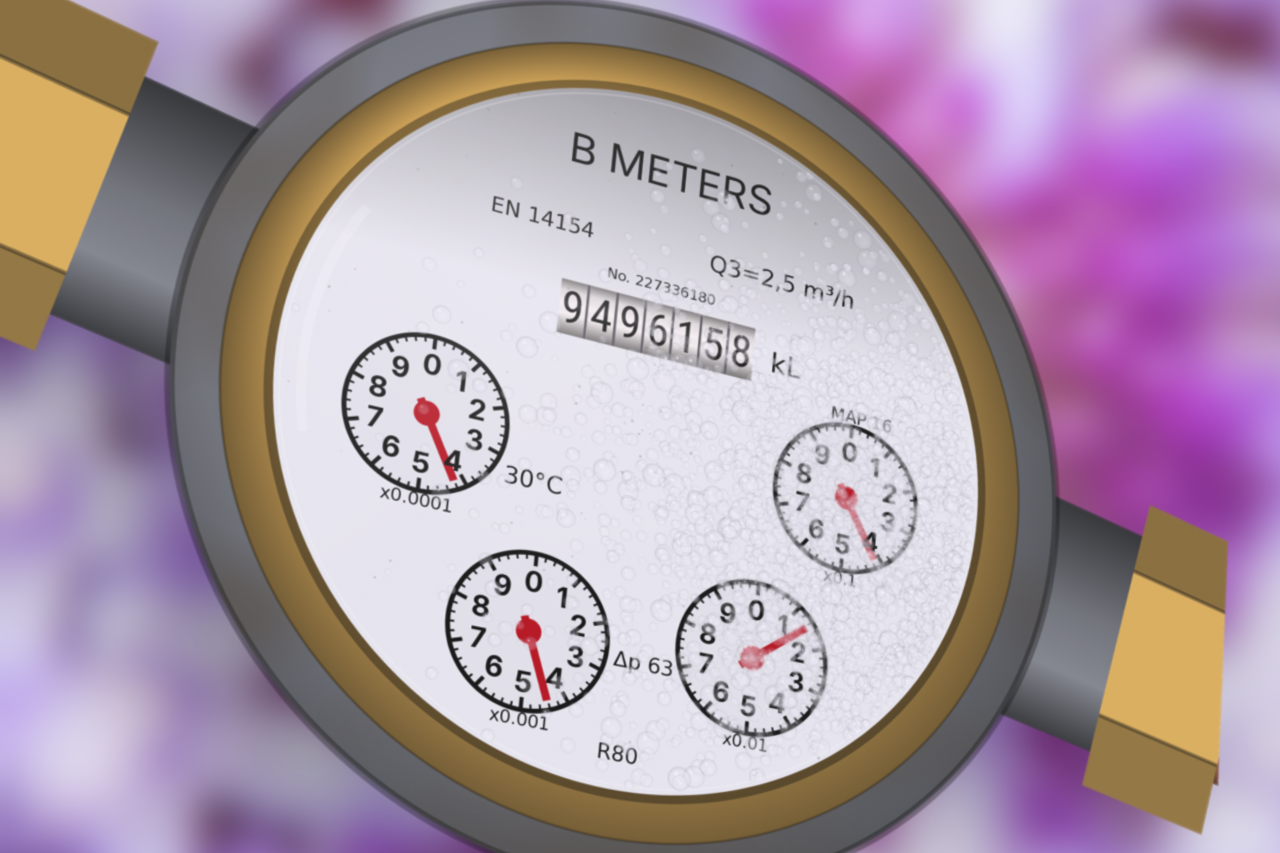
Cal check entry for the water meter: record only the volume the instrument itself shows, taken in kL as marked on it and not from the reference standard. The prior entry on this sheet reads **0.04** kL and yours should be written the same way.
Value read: **9496158.4144** kL
